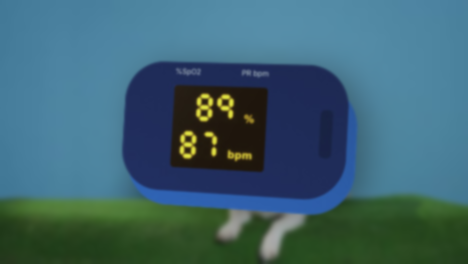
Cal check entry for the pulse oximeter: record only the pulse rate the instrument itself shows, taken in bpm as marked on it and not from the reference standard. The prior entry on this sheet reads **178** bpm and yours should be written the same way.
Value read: **87** bpm
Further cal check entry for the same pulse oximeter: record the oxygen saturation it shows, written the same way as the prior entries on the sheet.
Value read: **89** %
